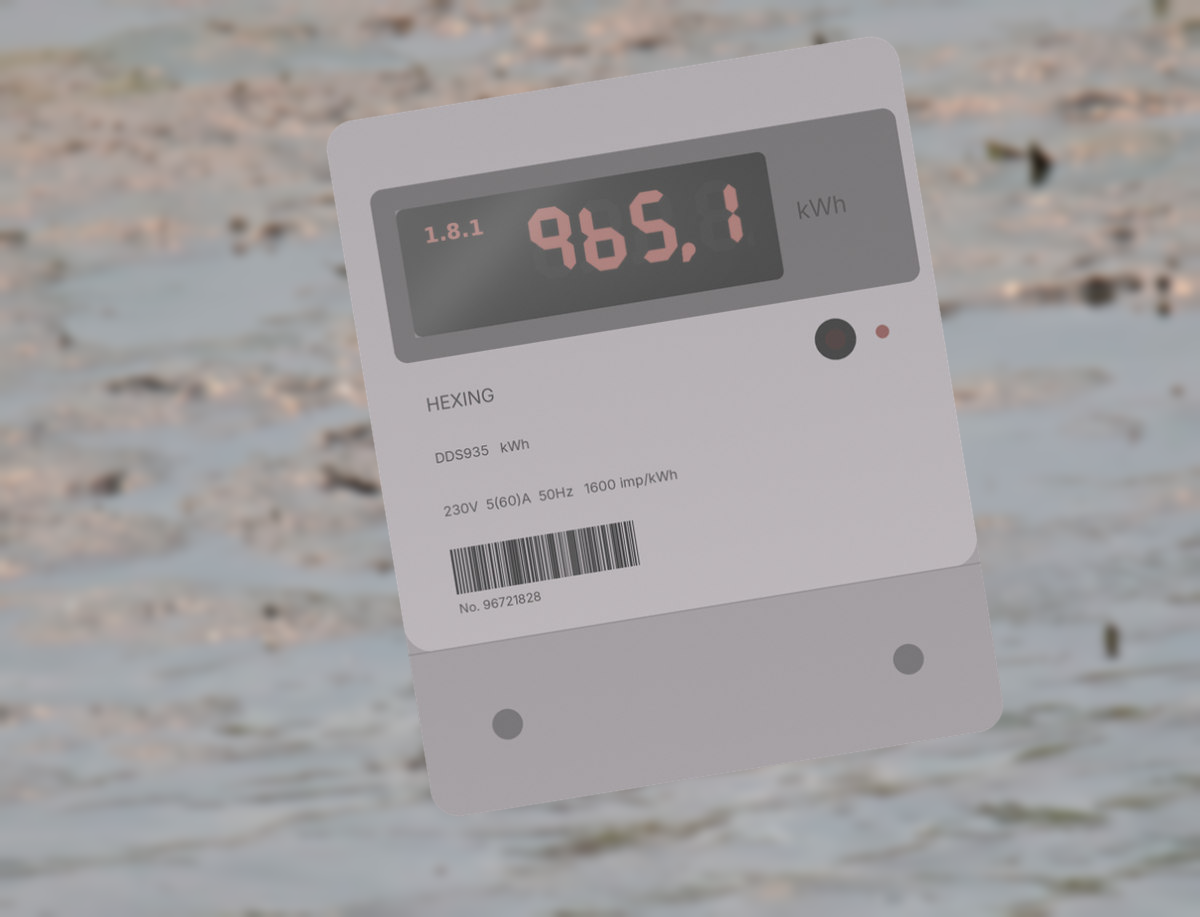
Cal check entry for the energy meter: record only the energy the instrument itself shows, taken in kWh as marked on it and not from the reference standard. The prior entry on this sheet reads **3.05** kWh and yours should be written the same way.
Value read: **965.1** kWh
